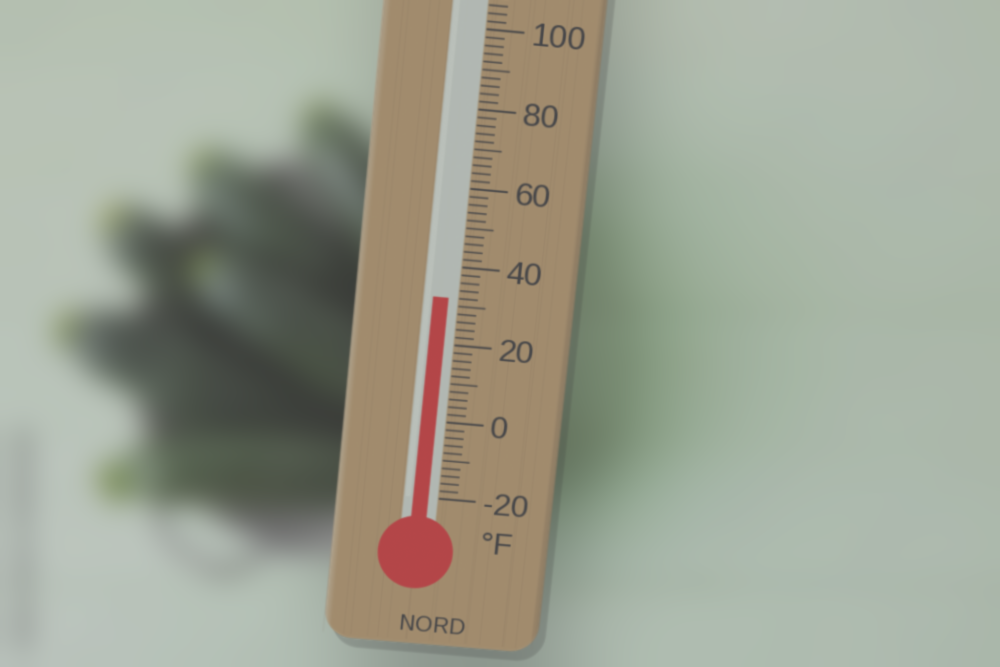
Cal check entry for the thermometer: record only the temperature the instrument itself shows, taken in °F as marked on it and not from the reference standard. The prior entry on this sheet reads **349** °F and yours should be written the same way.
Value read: **32** °F
